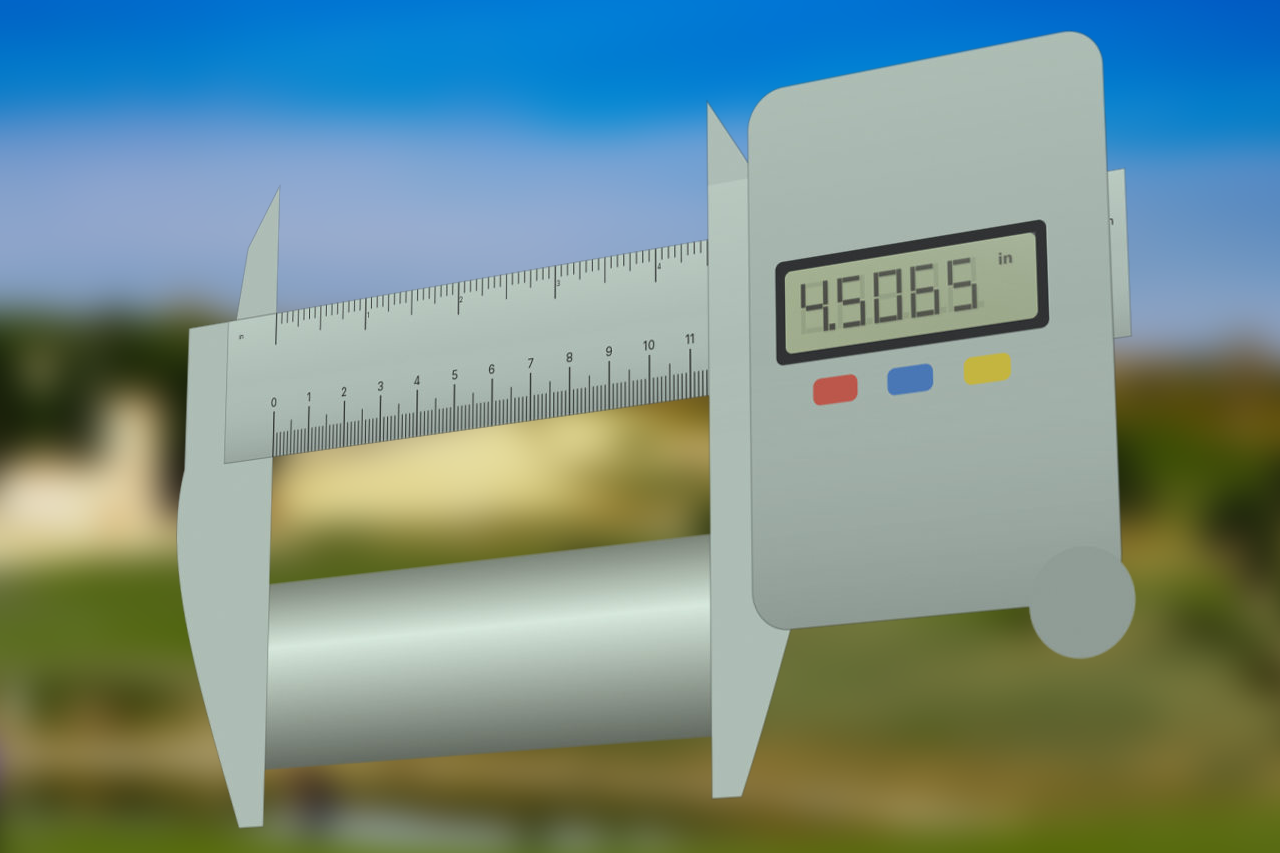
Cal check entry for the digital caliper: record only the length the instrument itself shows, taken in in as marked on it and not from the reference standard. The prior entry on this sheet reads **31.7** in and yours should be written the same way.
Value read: **4.5065** in
